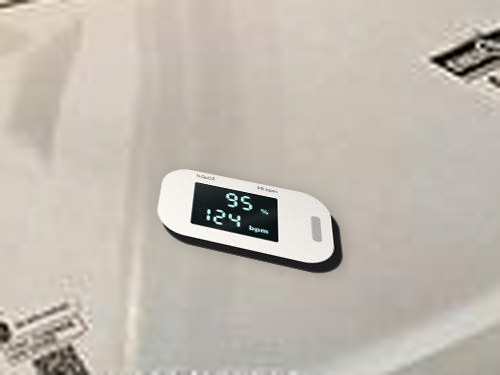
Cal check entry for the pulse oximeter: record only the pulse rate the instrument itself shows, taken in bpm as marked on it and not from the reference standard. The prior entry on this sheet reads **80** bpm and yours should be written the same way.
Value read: **124** bpm
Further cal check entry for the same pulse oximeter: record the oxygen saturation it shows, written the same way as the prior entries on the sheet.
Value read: **95** %
